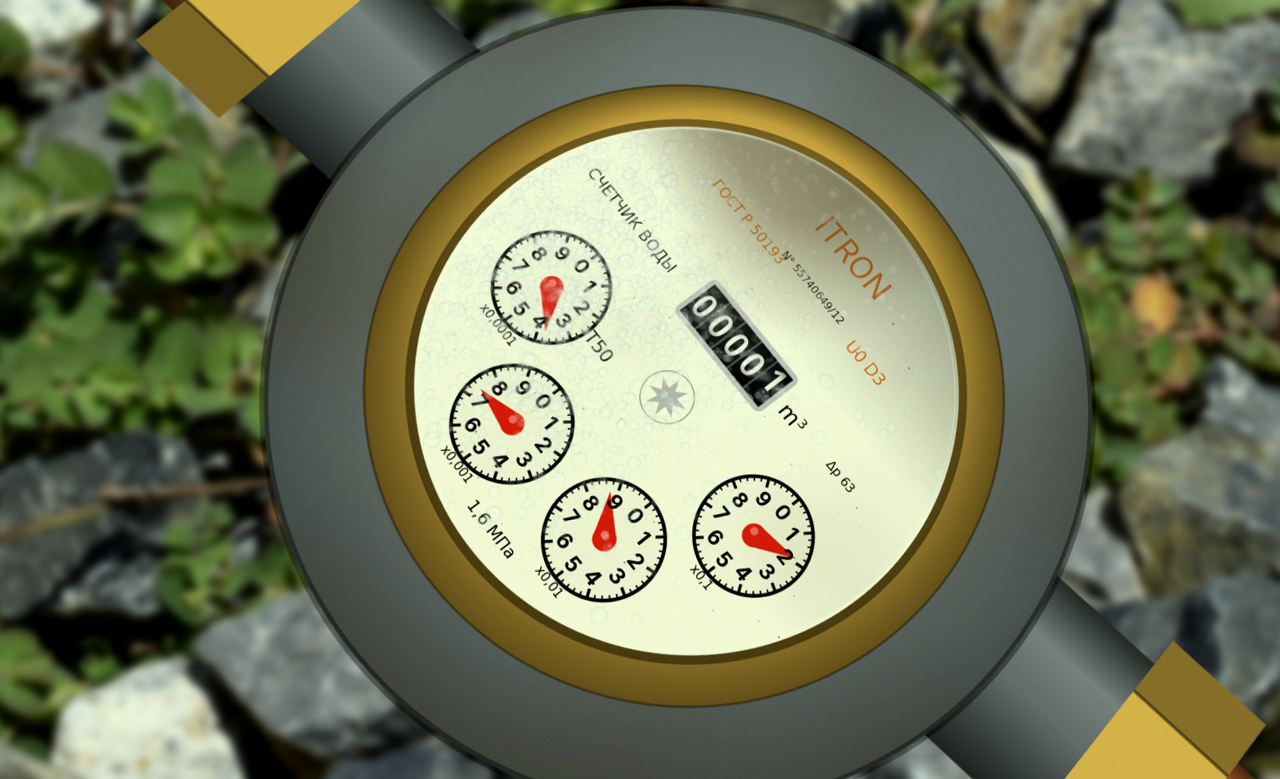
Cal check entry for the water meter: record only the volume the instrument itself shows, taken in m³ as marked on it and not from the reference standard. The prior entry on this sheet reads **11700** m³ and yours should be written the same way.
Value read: **1.1873** m³
